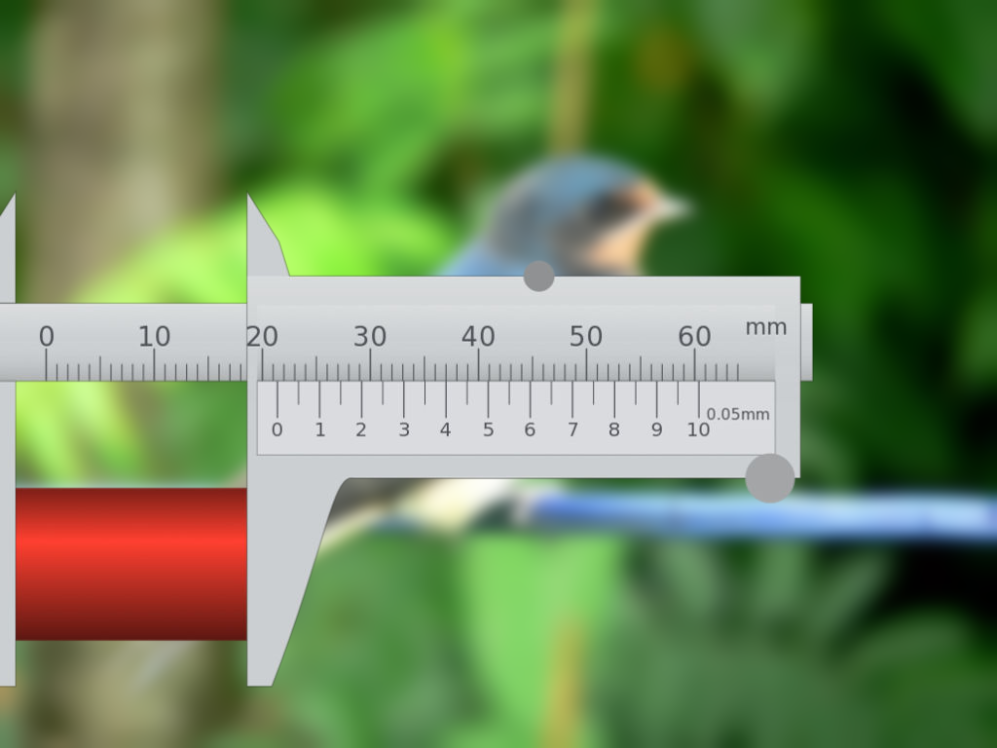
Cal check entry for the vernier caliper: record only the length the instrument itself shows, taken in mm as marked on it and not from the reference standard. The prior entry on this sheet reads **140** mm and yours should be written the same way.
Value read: **21.4** mm
